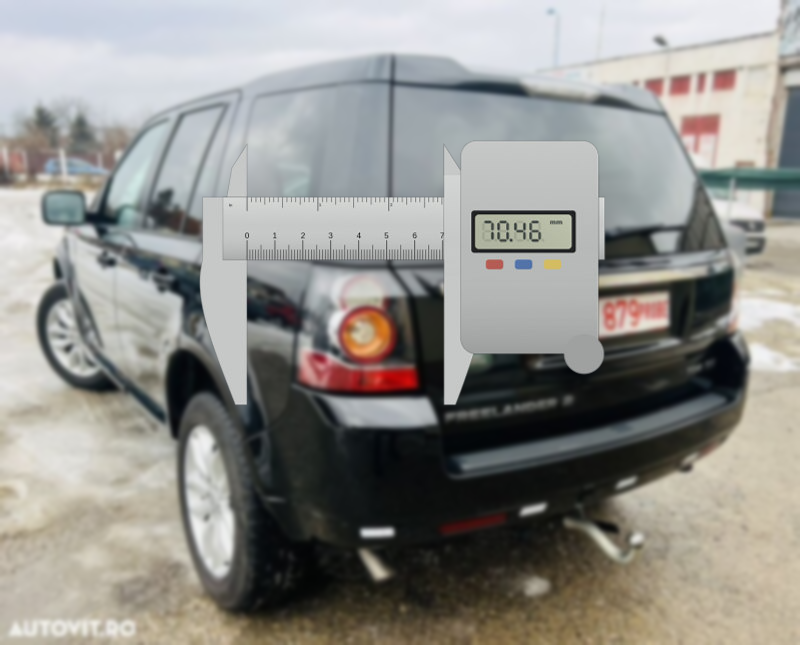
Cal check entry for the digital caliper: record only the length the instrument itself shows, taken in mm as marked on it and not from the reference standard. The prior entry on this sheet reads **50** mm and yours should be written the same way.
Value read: **70.46** mm
